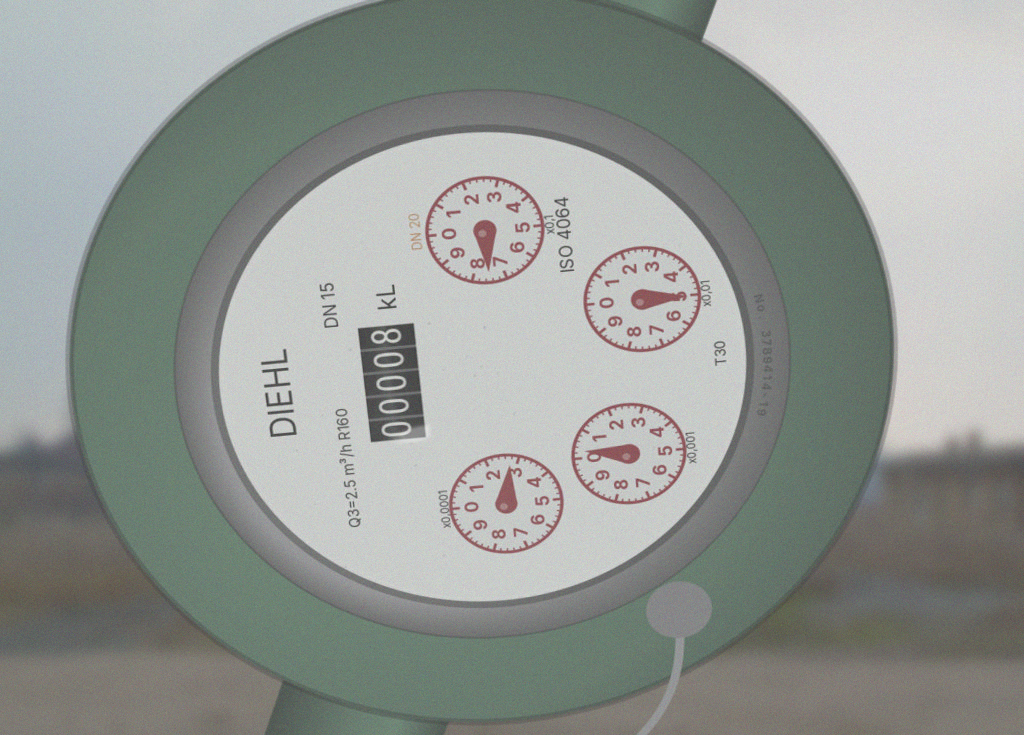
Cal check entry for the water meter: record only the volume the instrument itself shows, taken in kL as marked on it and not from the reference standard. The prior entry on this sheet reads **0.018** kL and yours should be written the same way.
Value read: **8.7502** kL
